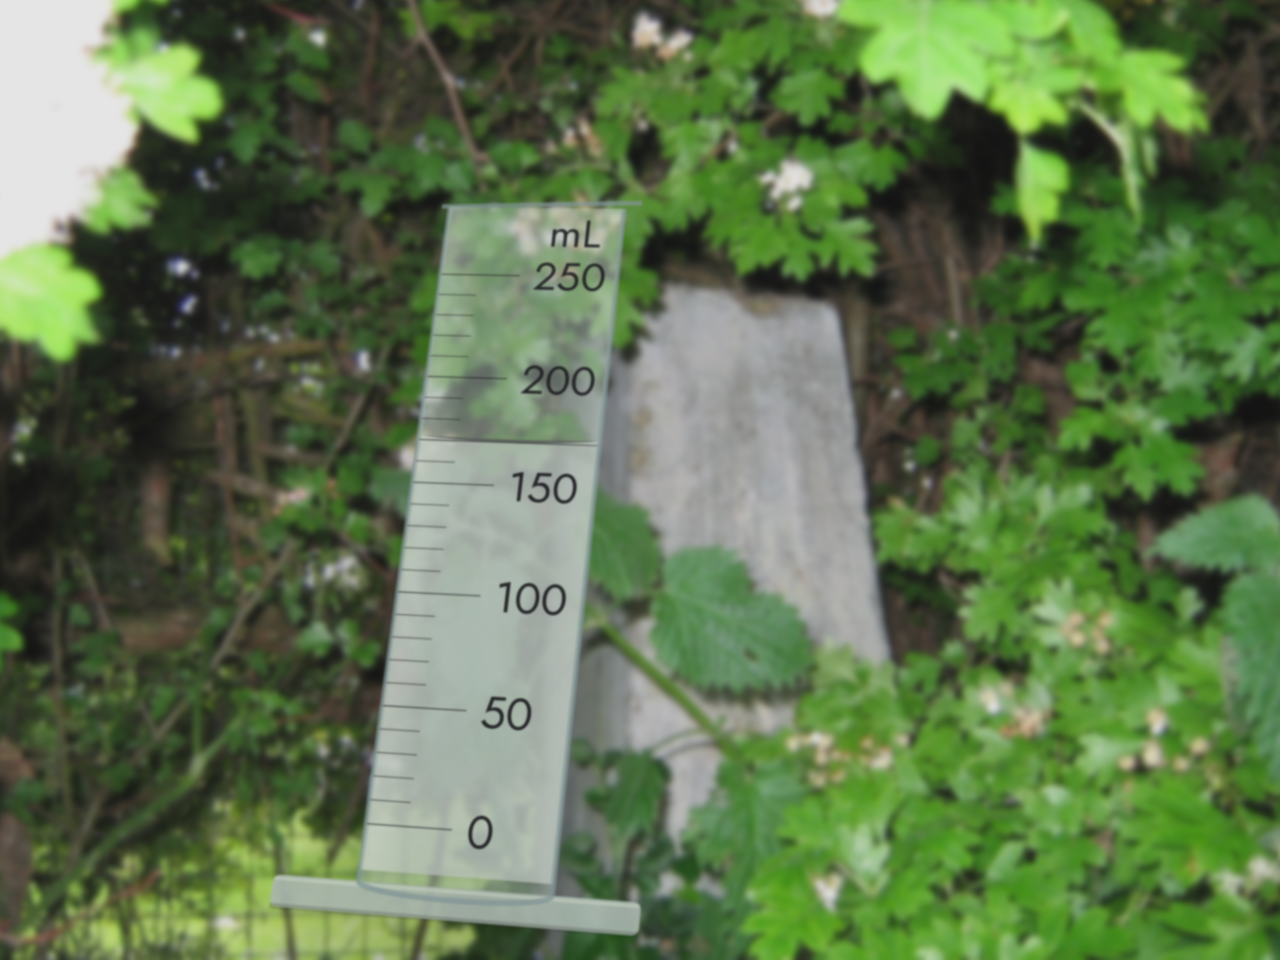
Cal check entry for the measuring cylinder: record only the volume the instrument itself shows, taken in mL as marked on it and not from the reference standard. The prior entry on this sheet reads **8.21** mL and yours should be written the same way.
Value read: **170** mL
